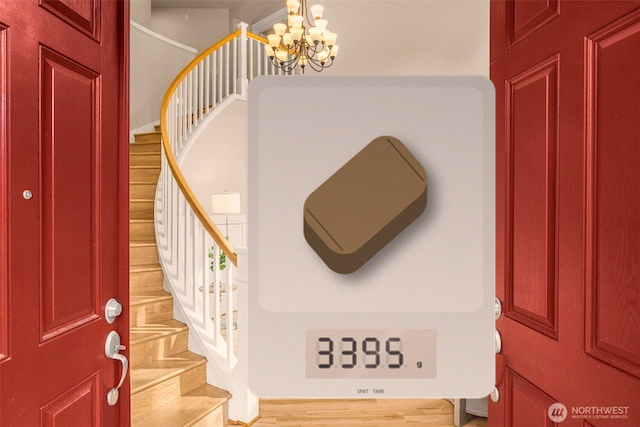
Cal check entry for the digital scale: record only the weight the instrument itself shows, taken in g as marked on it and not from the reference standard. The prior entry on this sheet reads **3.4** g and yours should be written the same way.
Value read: **3395** g
